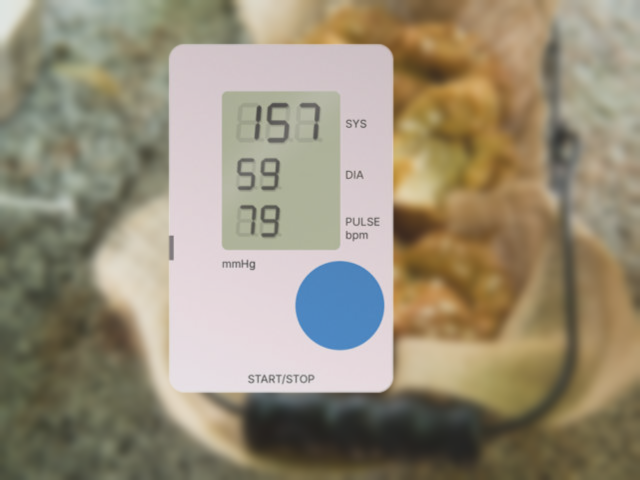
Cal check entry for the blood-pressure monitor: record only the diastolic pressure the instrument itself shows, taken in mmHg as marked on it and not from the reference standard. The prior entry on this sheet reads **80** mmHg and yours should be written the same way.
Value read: **59** mmHg
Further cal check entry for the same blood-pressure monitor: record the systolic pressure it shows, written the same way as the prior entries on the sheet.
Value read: **157** mmHg
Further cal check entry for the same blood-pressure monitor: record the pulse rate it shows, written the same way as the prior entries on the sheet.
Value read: **79** bpm
